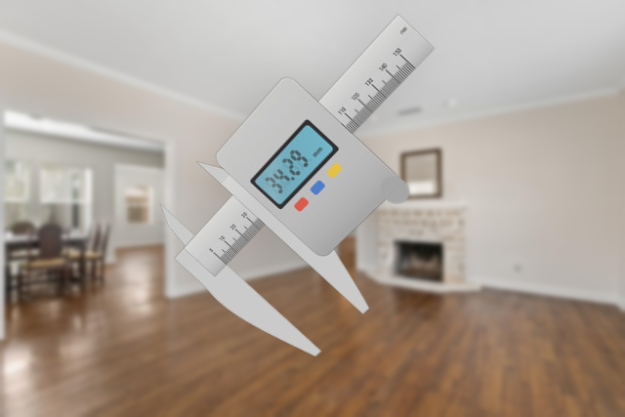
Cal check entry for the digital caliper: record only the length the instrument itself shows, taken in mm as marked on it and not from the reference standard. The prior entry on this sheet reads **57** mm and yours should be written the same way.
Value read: **34.29** mm
